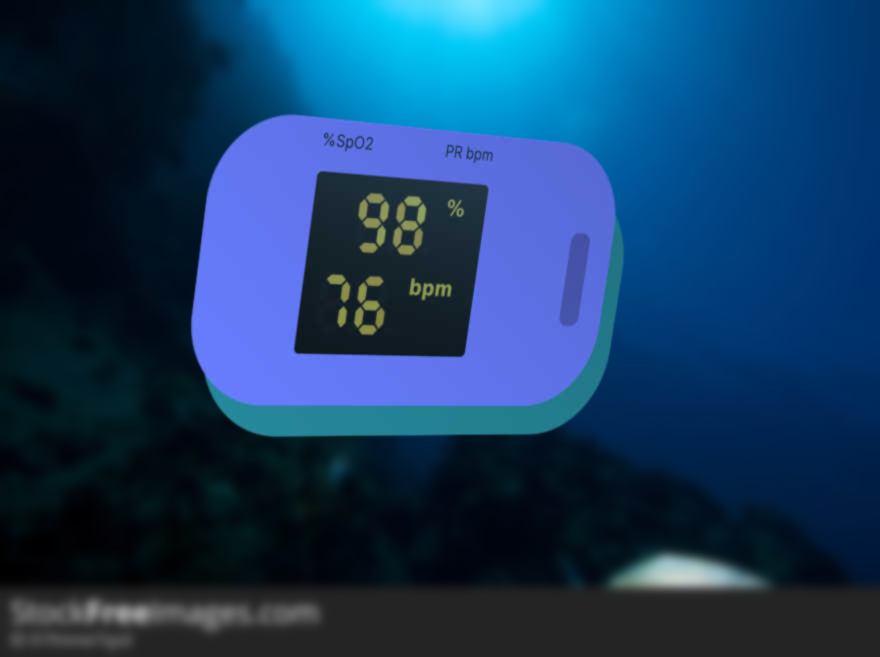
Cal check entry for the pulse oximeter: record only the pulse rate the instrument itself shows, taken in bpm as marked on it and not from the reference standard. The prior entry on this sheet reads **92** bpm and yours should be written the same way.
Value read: **76** bpm
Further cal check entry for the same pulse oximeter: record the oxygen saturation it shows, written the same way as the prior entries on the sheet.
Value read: **98** %
